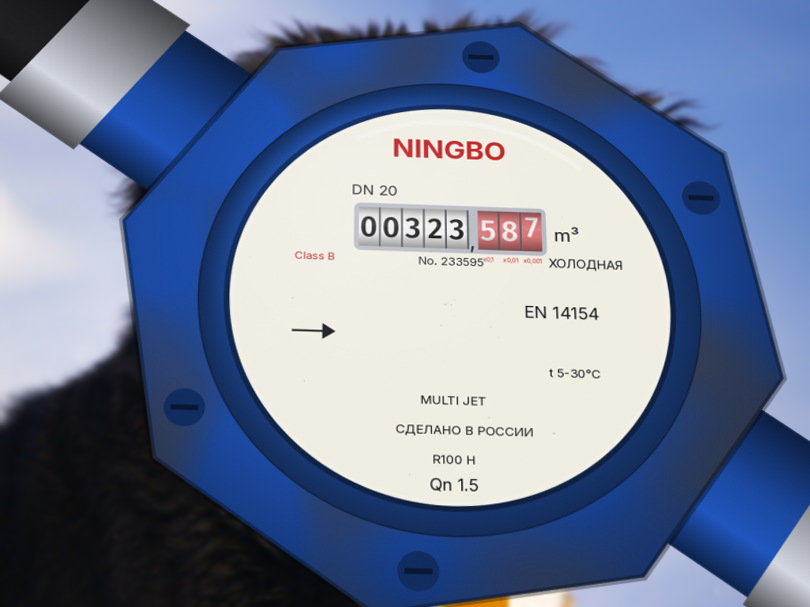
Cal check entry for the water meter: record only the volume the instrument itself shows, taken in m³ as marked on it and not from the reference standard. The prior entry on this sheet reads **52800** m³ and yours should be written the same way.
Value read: **323.587** m³
